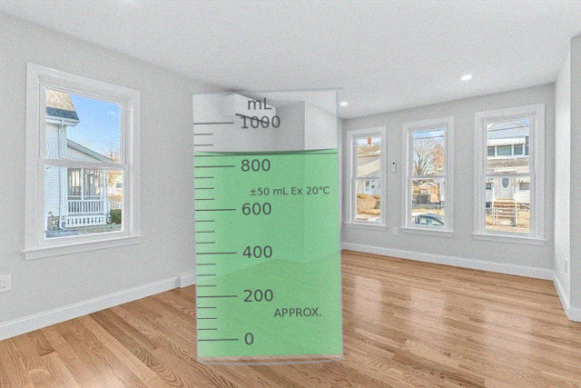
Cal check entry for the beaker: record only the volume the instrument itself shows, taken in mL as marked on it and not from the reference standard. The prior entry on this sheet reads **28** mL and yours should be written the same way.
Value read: **850** mL
